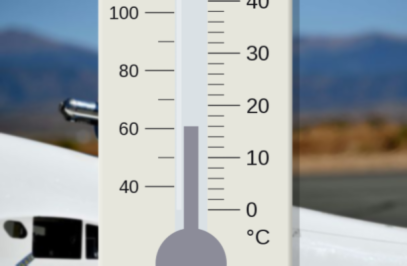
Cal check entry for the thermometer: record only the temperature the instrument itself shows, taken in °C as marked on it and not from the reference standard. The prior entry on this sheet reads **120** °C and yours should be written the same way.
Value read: **16** °C
